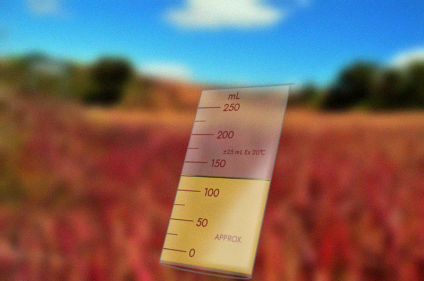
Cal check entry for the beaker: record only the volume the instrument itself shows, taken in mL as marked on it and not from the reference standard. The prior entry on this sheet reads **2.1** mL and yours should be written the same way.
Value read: **125** mL
